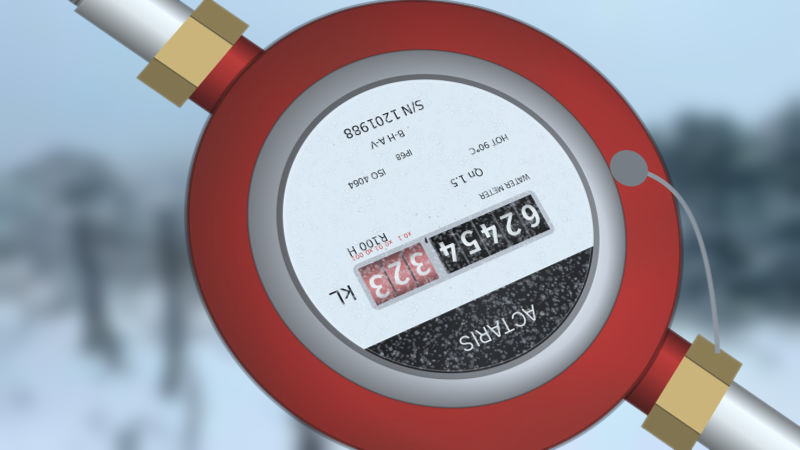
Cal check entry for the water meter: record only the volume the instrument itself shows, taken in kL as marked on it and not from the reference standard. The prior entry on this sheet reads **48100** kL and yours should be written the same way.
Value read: **62454.323** kL
